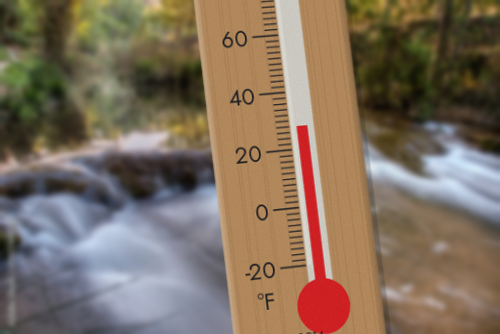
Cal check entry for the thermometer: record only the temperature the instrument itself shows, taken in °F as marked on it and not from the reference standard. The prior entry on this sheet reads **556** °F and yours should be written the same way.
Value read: **28** °F
